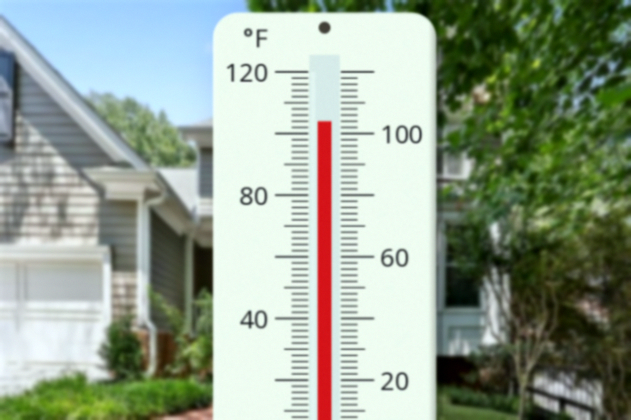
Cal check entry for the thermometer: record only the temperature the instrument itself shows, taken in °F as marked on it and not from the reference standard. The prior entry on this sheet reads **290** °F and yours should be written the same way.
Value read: **104** °F
